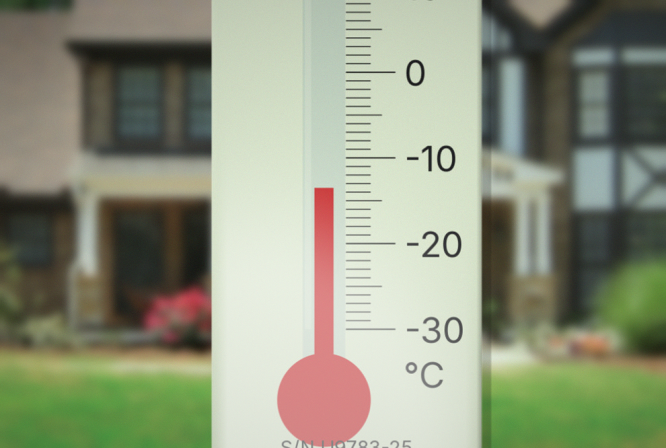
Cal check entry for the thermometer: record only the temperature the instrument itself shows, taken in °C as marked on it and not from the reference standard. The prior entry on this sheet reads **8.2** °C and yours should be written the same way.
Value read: **-13.5** °C
